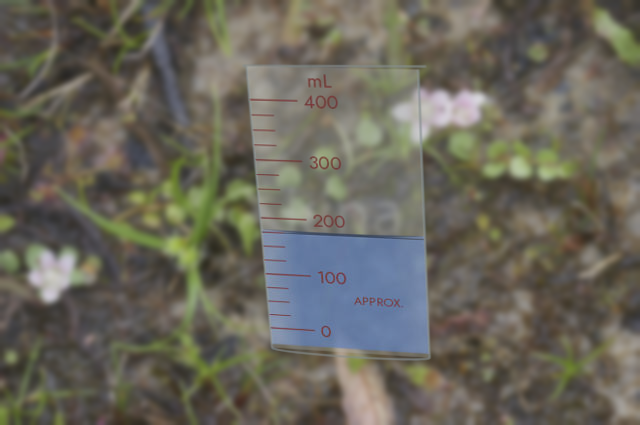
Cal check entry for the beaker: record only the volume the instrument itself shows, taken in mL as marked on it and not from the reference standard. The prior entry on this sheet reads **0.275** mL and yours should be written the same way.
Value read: **175** mL
